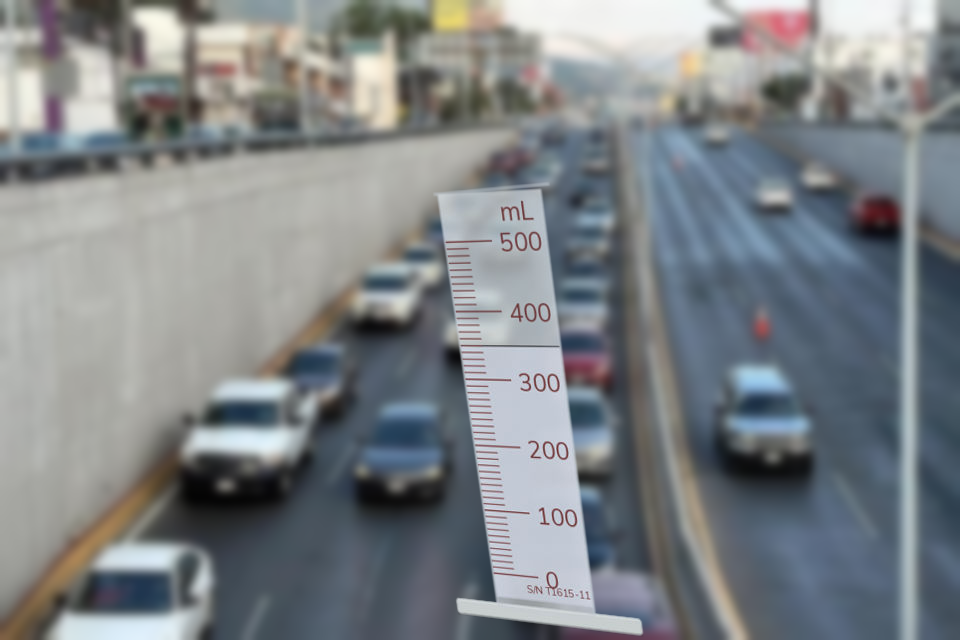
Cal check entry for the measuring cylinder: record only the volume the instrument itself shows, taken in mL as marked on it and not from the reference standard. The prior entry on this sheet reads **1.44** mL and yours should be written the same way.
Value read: **350** mL
